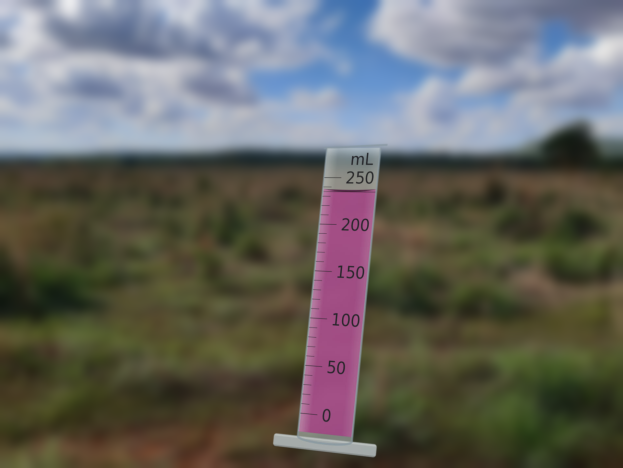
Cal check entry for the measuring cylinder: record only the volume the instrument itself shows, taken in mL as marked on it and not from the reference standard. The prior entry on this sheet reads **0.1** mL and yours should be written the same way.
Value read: **235** mL
